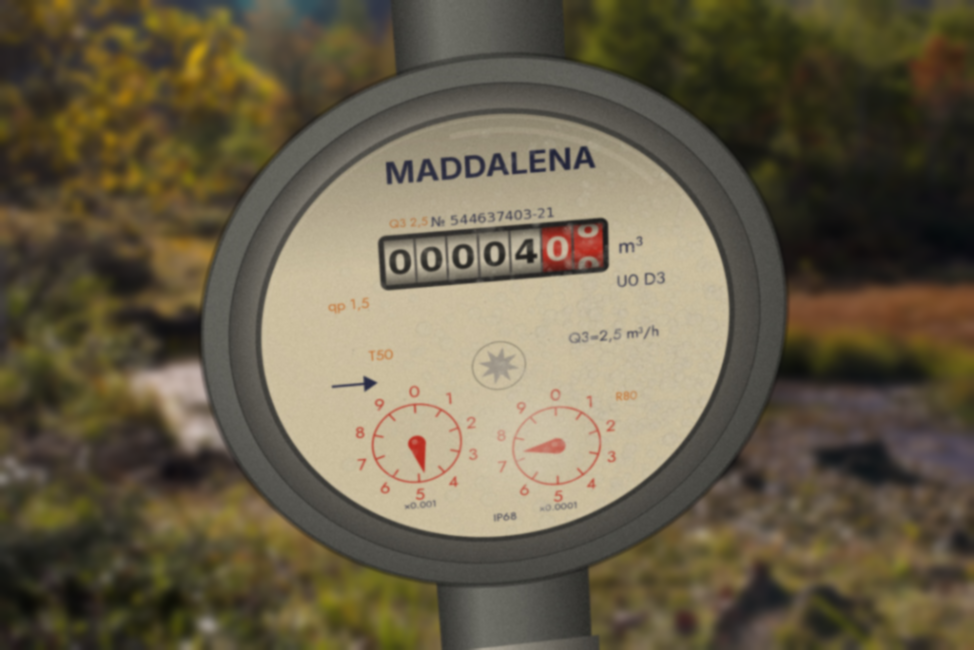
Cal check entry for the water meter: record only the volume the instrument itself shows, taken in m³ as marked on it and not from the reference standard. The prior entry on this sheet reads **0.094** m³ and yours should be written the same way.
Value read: **4.0847** m³
